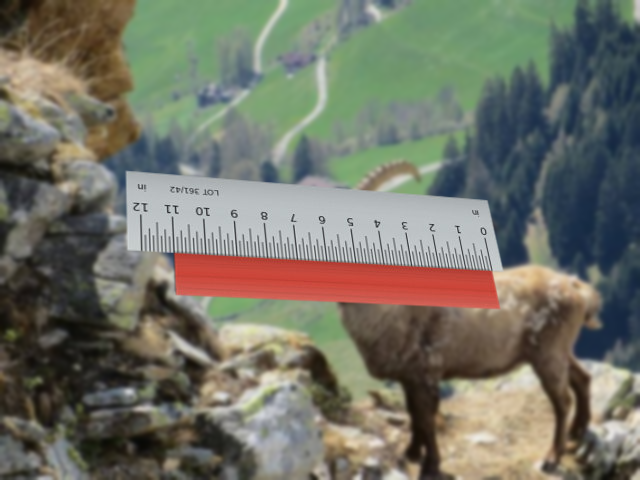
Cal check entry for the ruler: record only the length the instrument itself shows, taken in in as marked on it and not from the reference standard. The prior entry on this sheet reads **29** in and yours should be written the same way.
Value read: **11** in
